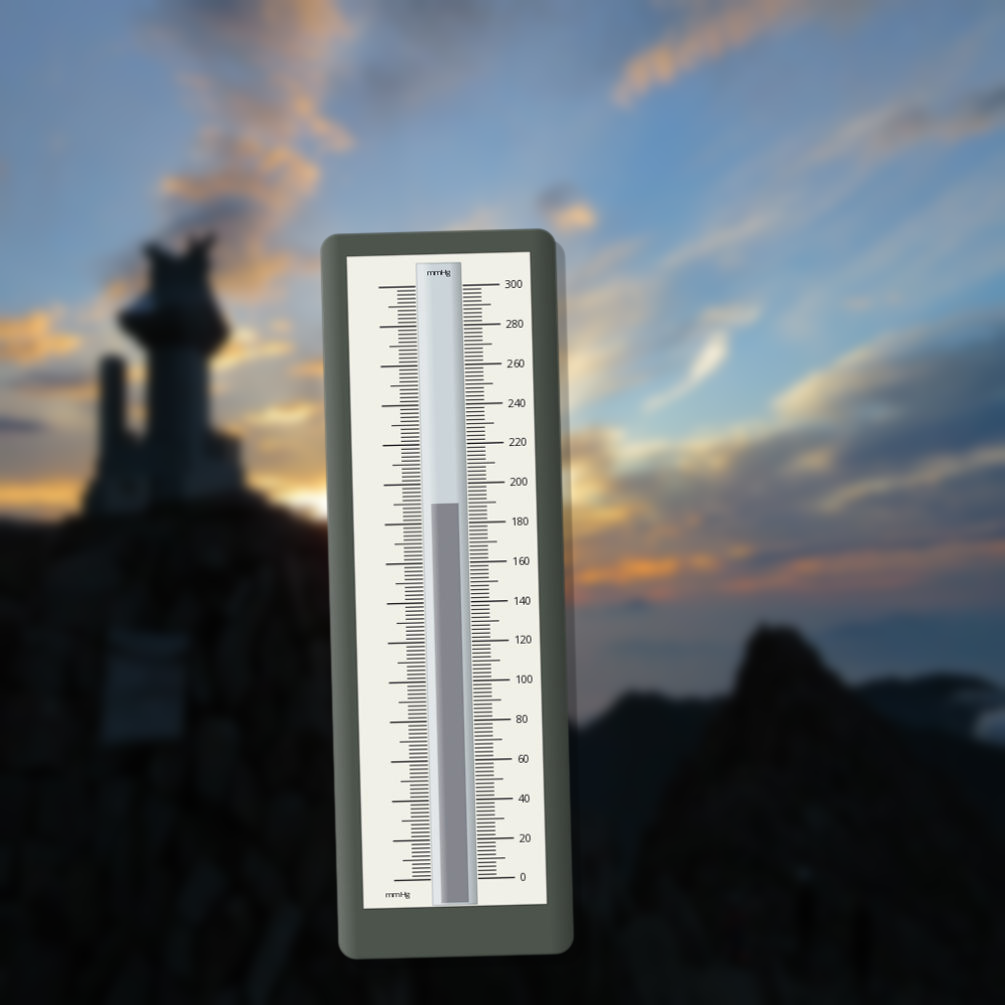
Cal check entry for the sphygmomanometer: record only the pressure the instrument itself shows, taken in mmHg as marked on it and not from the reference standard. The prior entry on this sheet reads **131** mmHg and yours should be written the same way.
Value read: **190** mmHg
